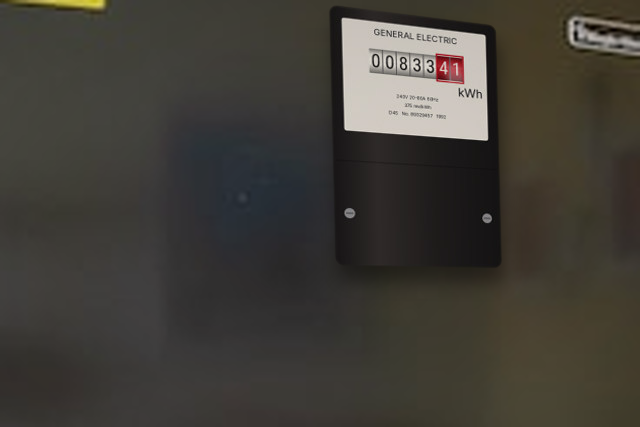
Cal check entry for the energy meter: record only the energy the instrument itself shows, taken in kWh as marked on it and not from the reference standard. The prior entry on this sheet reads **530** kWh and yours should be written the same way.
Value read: **833.41** kWh
